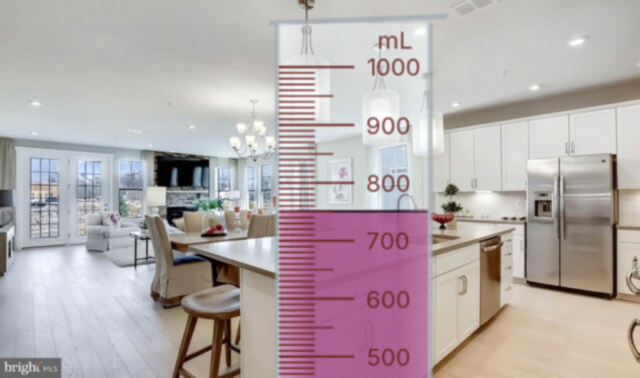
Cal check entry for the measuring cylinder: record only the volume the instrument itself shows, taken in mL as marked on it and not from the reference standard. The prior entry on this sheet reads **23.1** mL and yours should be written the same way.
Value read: **750** mL
